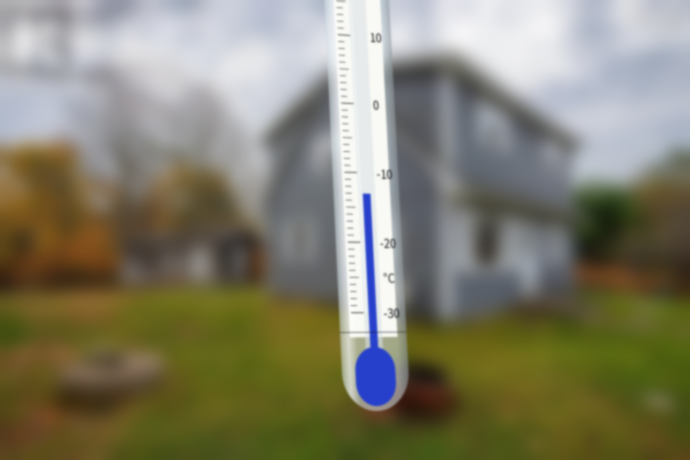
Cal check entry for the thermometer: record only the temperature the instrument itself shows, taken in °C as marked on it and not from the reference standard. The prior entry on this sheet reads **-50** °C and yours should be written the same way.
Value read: **-13** °C
